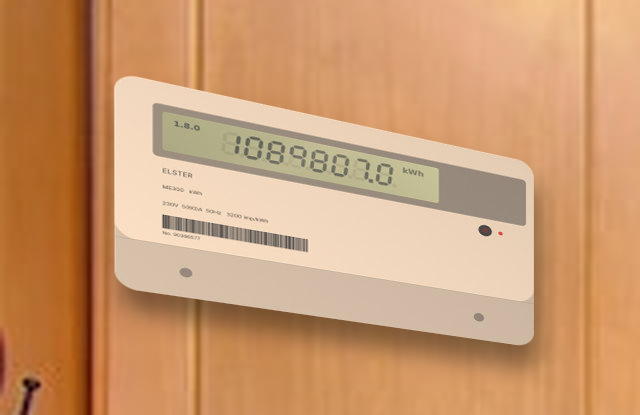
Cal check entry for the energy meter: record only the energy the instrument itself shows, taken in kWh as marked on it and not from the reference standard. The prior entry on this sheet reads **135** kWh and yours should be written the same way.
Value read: **1089807.0** kWh
